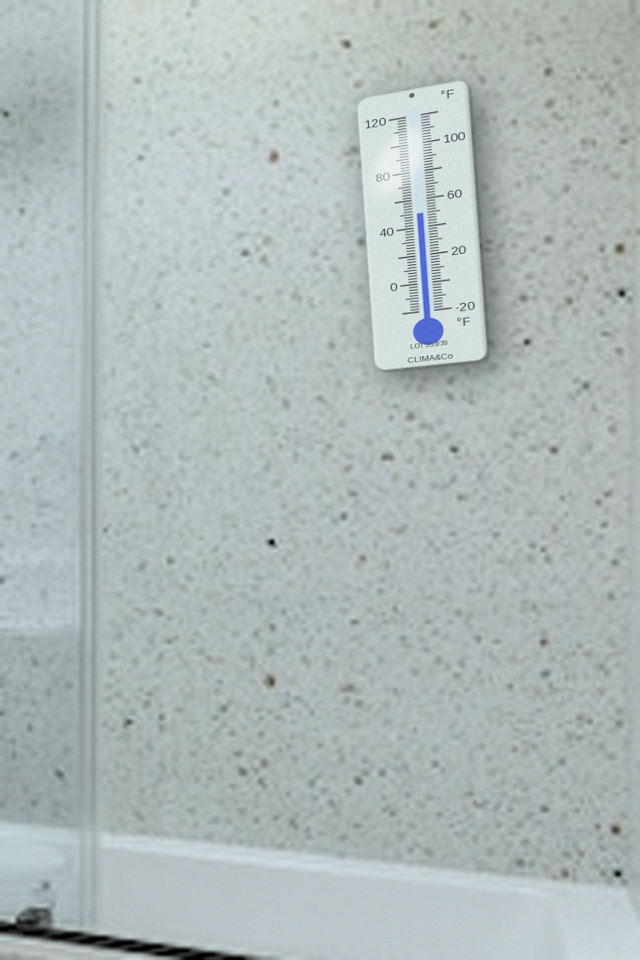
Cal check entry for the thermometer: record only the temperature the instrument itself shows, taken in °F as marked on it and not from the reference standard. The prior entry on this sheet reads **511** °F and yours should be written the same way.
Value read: **50** °F
